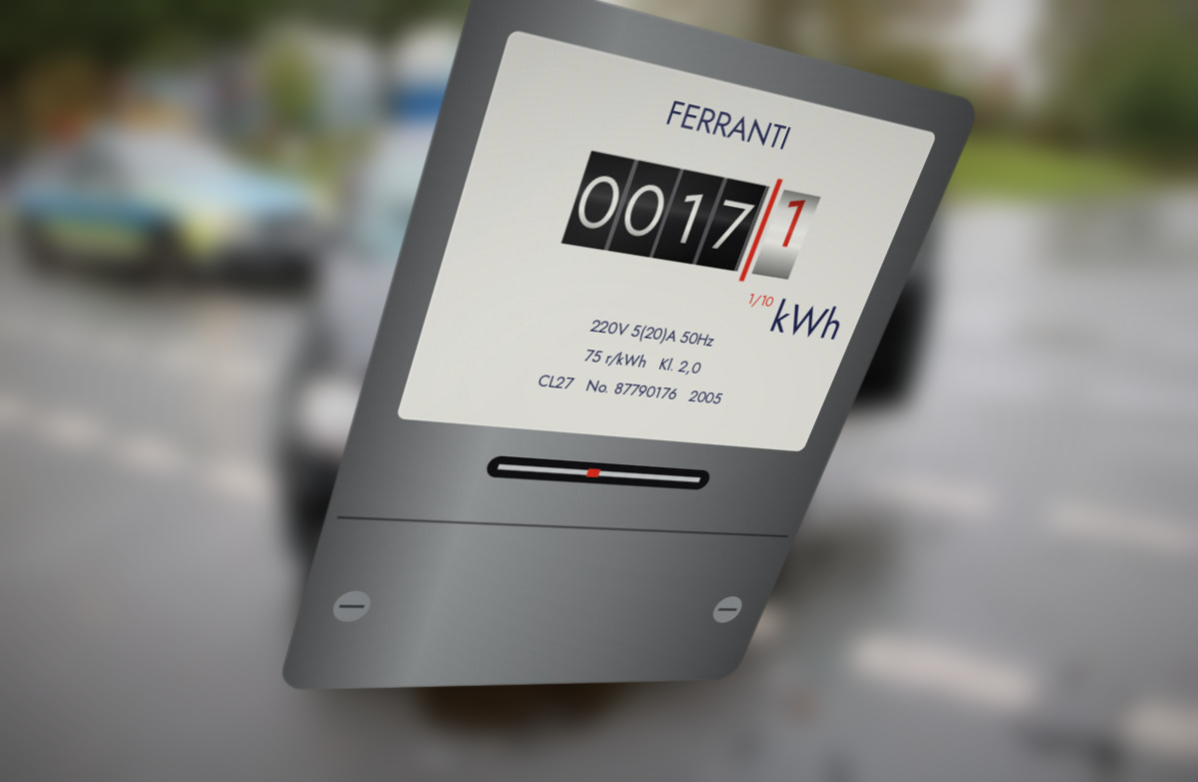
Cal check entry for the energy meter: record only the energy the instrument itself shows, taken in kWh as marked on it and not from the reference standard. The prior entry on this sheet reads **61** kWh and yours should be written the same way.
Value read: **17.1** kWh
